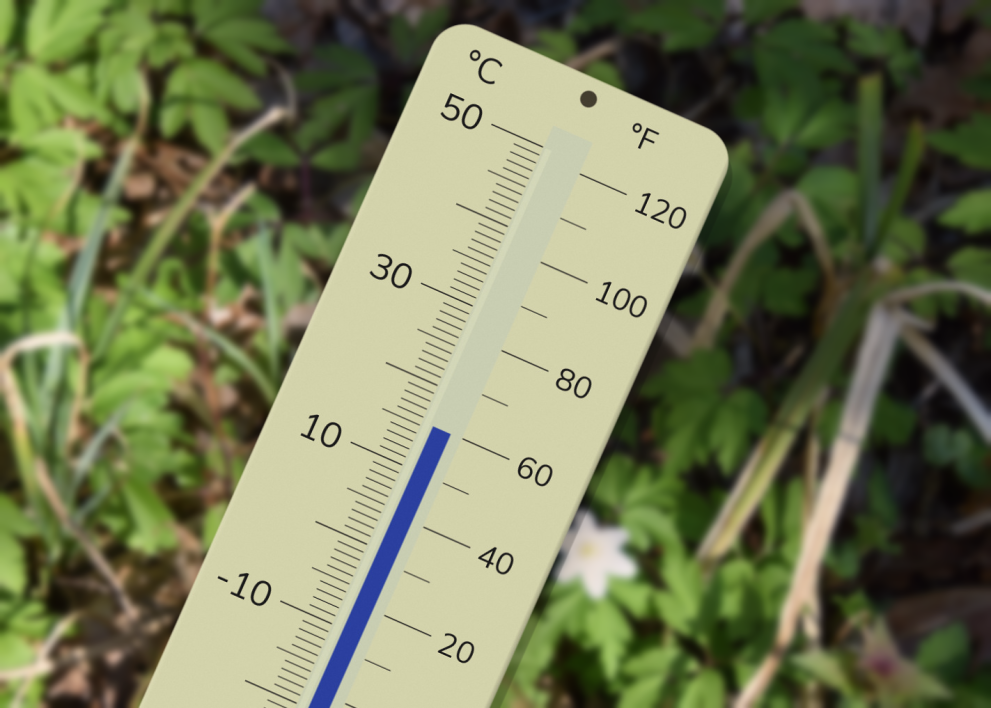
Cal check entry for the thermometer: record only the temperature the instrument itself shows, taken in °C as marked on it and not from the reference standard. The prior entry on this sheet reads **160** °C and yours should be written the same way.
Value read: **15.5** °C
